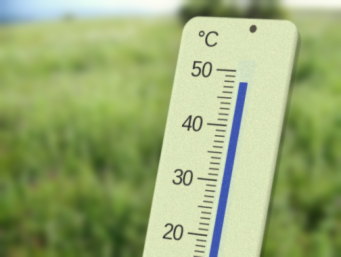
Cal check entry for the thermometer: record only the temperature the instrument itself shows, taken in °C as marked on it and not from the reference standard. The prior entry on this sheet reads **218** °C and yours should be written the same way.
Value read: **48** °C
